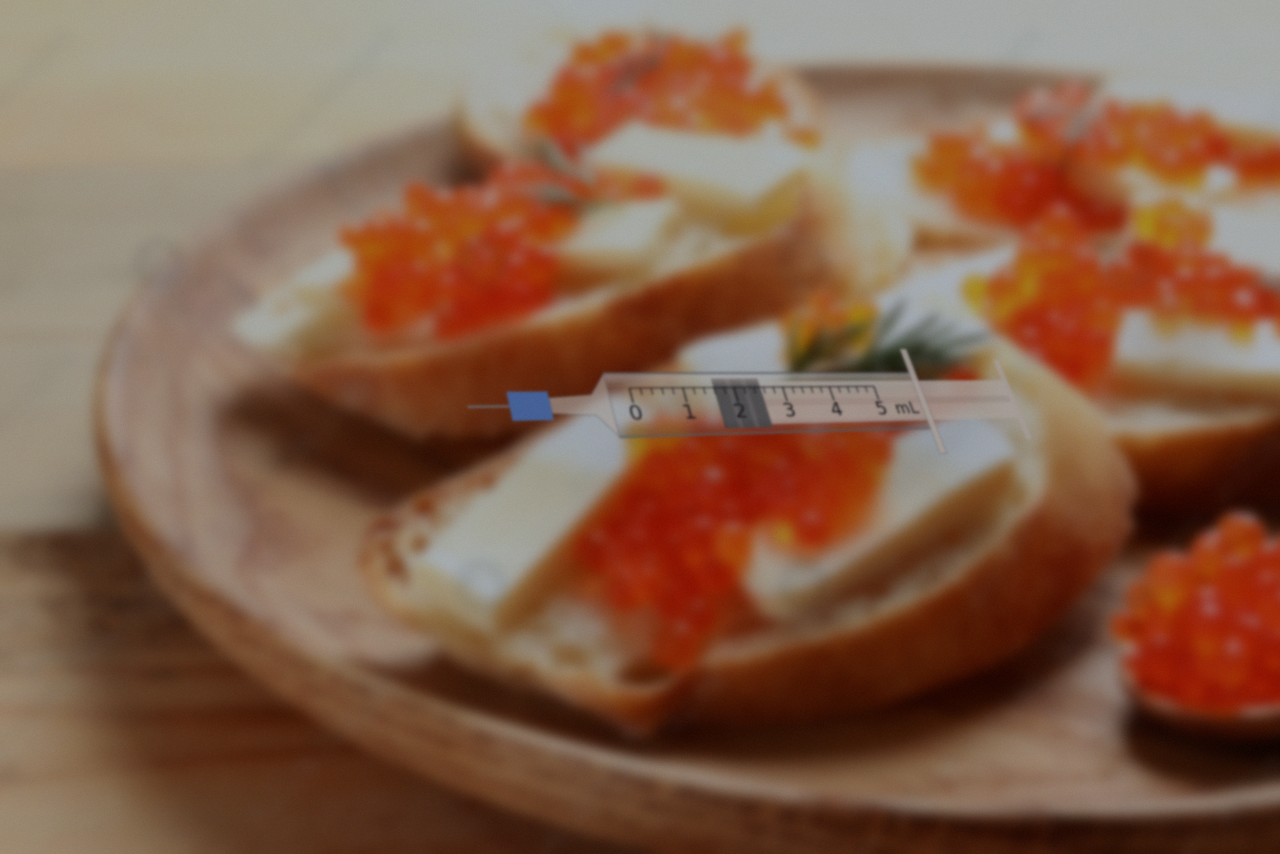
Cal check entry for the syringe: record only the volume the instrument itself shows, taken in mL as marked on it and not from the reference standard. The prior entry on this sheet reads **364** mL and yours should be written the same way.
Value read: **1.6** mL
